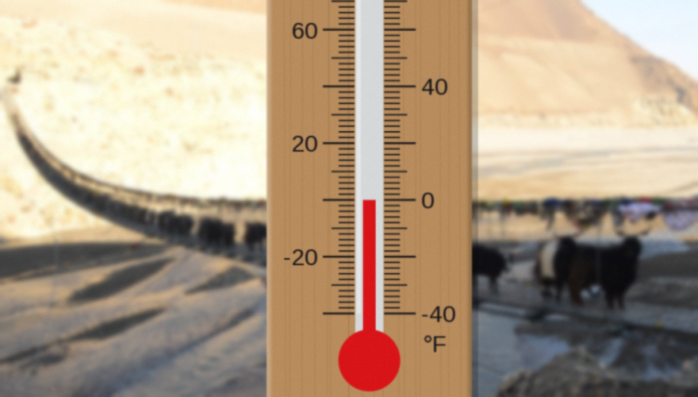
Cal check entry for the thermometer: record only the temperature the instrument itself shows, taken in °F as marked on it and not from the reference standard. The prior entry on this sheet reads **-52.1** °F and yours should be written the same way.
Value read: **0** °F
